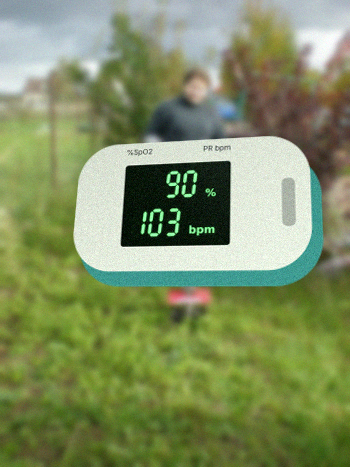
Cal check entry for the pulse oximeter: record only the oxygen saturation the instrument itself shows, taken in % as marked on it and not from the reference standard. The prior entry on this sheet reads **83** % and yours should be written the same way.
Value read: **90** %
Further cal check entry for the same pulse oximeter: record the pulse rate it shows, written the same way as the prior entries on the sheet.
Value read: **103** bpm
